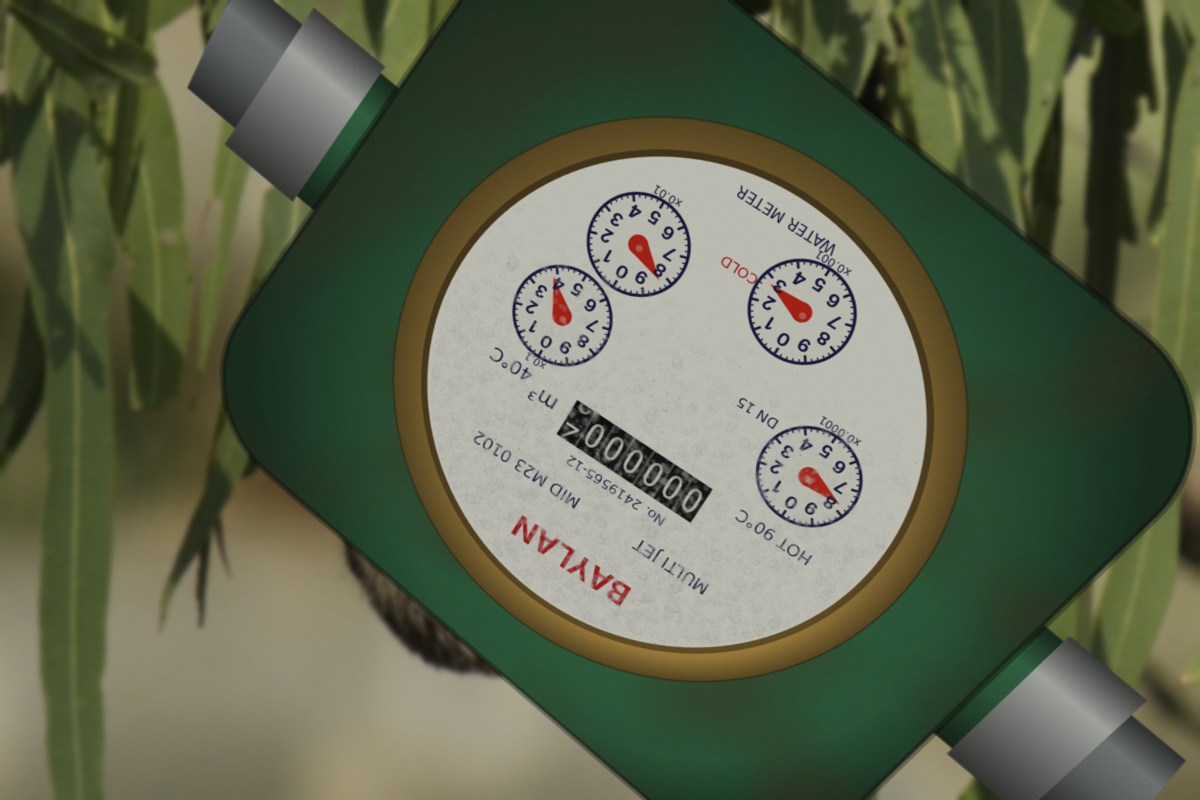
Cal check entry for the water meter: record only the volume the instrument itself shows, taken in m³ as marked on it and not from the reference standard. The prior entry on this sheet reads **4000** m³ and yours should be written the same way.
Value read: **2.3827** m³
